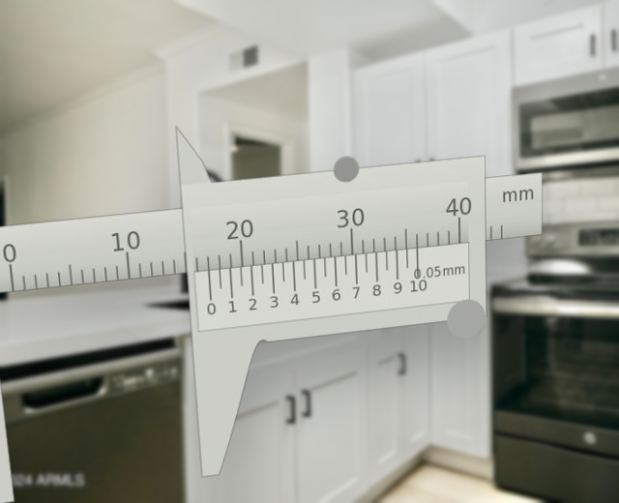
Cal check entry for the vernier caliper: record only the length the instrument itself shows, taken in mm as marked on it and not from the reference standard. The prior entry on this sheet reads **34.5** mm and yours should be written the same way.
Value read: **17.0** mm
